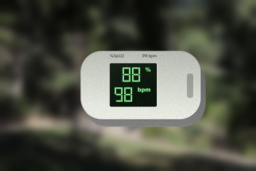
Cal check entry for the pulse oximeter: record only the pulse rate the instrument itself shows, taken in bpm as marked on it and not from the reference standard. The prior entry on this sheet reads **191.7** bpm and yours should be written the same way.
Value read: **98** bpm
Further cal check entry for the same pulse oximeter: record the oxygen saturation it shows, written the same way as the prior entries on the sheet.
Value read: **88** %
